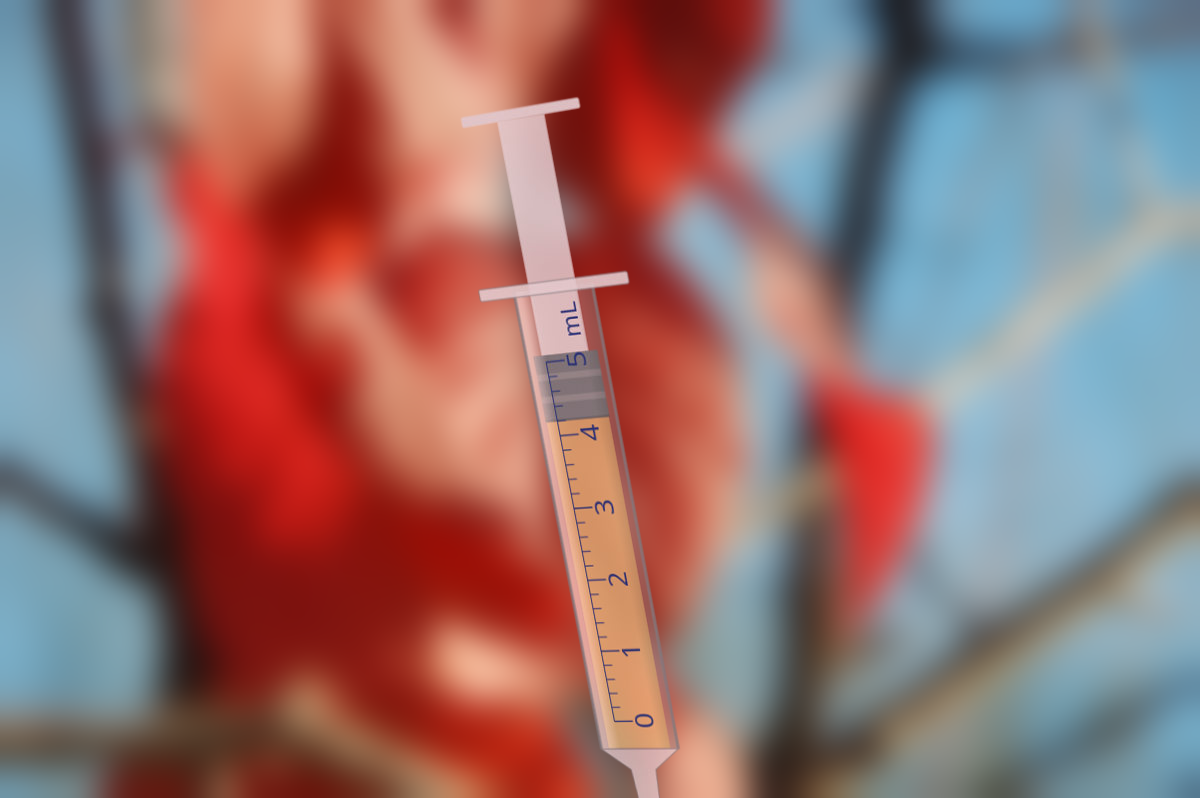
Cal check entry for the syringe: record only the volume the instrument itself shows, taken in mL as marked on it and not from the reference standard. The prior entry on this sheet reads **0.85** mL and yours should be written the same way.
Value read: **4.2** mL
